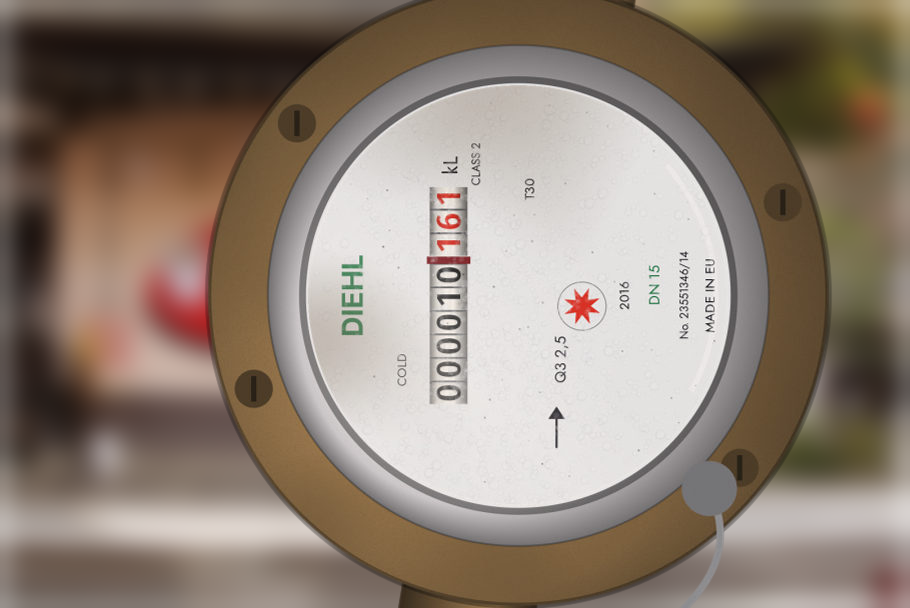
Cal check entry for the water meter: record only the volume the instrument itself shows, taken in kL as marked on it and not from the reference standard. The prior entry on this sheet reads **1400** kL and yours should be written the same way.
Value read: **10.161** kL
